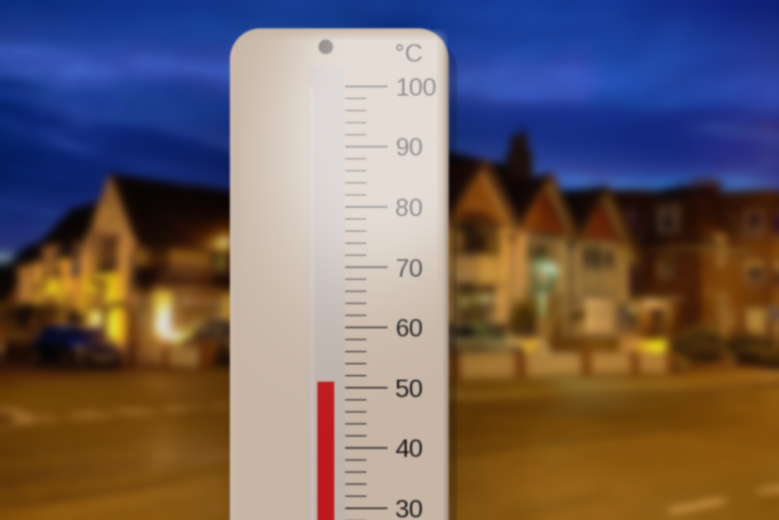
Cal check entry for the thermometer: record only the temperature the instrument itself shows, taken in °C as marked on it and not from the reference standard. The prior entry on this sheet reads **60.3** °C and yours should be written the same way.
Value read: **51** °C
